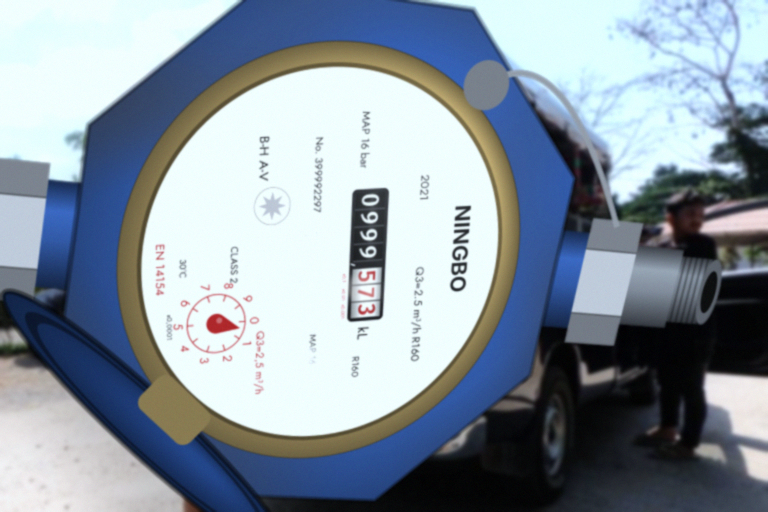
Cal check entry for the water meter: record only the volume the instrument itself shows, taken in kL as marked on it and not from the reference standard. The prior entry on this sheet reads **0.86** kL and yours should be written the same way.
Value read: **999.5730** kL
